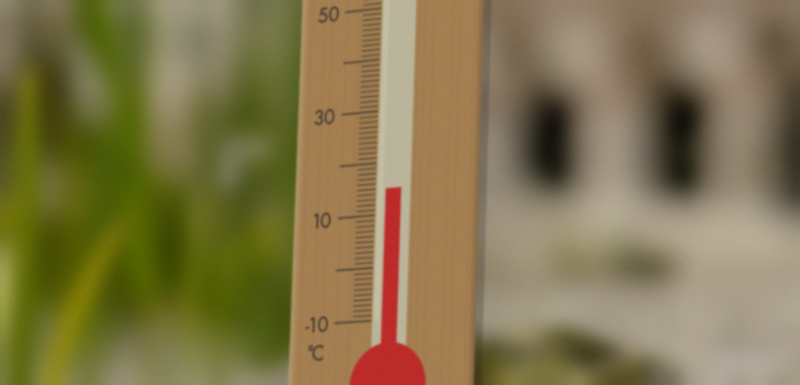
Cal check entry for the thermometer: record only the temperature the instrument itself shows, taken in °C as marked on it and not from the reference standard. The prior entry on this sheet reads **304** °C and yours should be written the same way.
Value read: **15** °C
